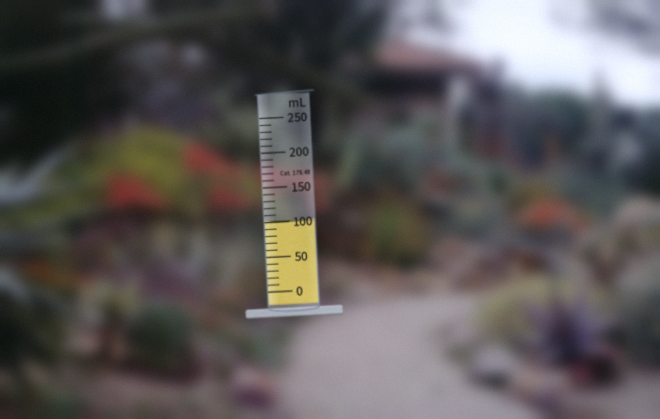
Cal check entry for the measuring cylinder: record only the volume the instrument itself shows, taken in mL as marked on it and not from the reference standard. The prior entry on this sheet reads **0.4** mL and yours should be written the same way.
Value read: **100** mL
